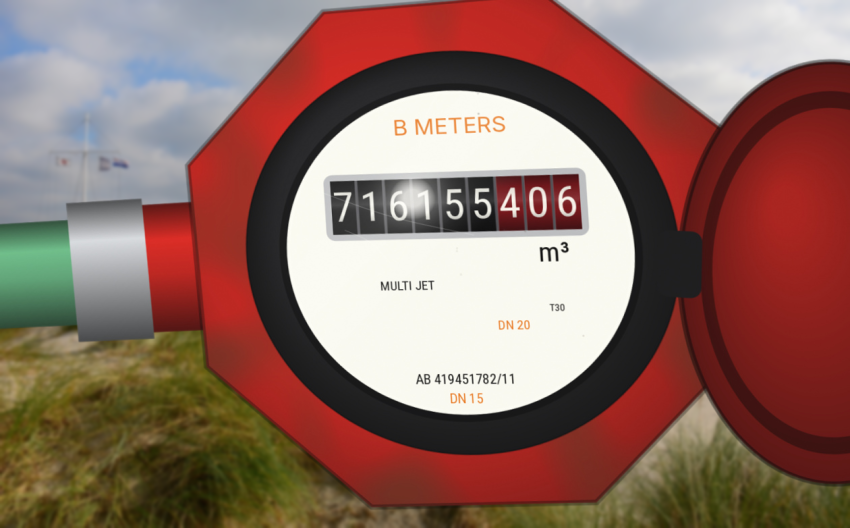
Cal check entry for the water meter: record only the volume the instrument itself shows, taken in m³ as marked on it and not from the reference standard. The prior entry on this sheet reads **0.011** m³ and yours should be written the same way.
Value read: **716155.406** m³
